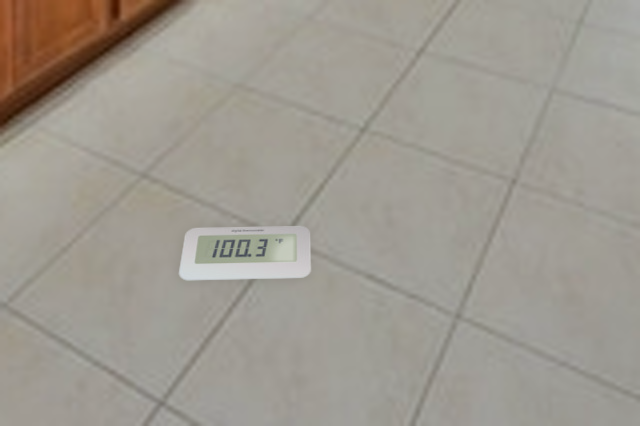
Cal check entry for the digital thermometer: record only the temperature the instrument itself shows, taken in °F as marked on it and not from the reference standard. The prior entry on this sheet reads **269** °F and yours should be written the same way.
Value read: **100.3** °F
